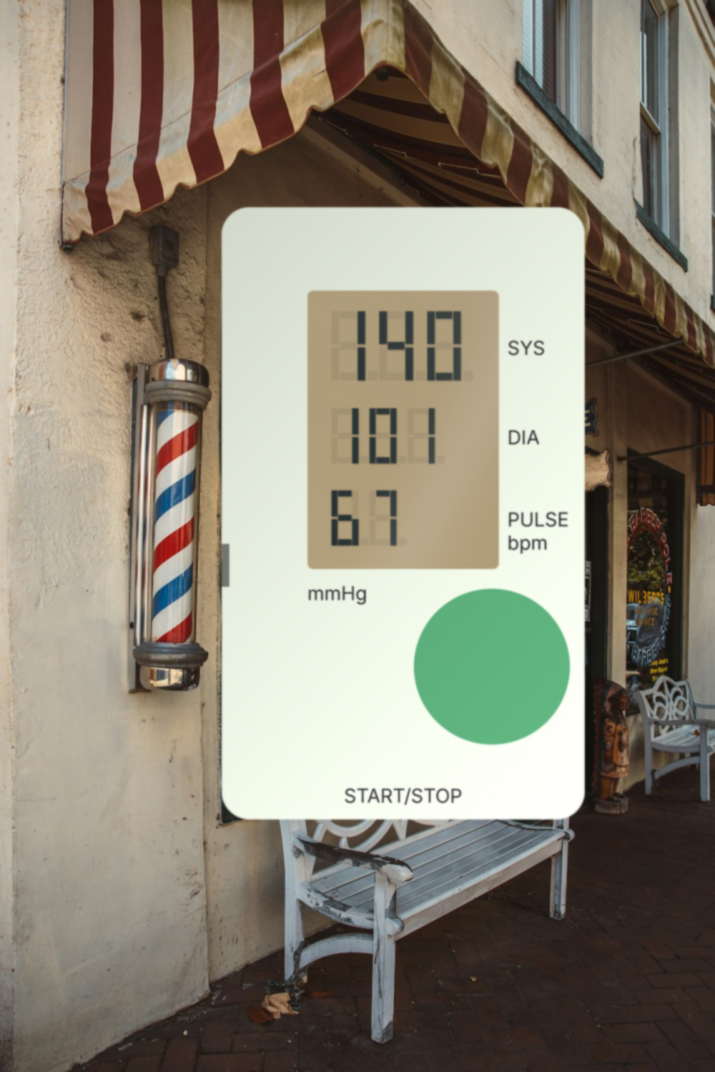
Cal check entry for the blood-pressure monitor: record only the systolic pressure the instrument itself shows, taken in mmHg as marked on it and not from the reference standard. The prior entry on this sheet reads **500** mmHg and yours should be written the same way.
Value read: **140** mmHg
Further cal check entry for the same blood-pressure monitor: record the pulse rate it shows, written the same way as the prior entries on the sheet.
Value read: **67** bpm
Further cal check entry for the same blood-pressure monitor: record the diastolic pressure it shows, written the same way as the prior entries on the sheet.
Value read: **101** mmHg
